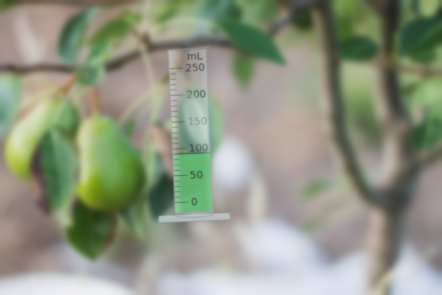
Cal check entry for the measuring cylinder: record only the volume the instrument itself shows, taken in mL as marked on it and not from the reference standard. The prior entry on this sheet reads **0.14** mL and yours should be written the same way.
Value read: **90** mL
